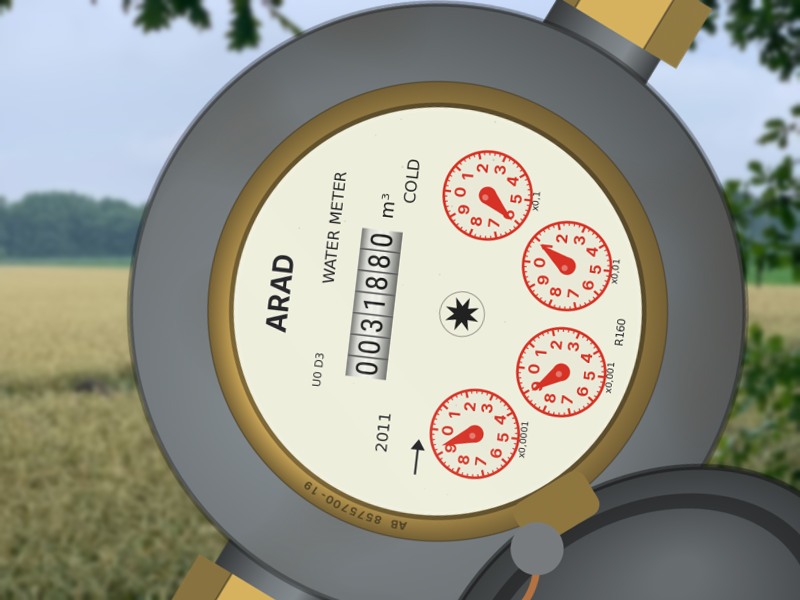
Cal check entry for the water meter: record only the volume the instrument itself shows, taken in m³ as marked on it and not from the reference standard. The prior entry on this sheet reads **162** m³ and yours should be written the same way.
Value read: **31880.6089** m³
